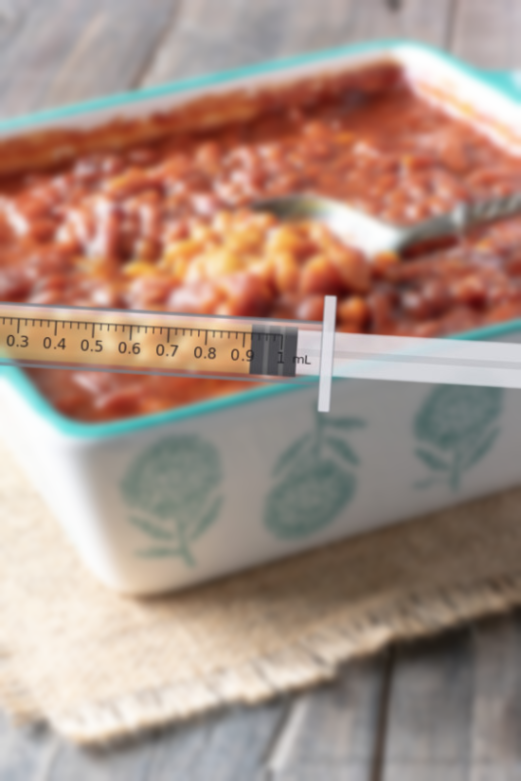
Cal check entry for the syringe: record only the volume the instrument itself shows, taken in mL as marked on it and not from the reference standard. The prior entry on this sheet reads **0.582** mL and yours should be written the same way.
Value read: **0.92** mL
